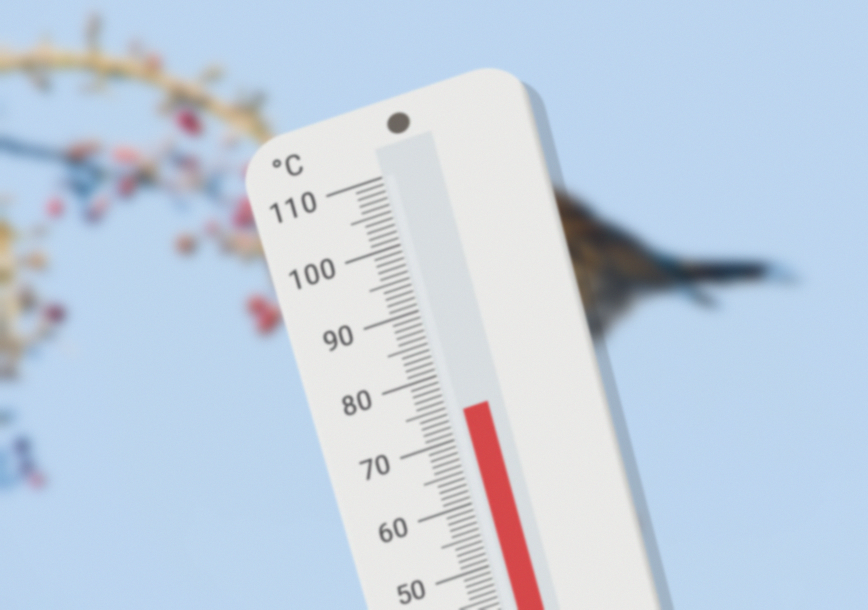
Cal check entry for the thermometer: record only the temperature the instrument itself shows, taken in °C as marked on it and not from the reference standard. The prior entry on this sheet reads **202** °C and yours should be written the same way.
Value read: **74** °C
